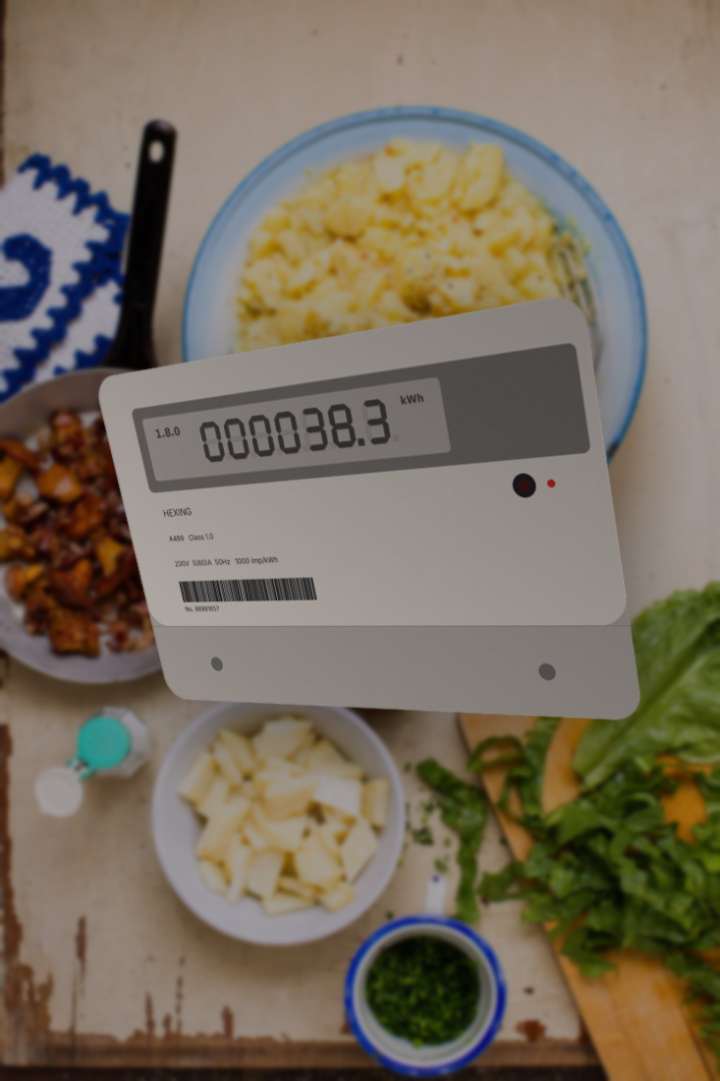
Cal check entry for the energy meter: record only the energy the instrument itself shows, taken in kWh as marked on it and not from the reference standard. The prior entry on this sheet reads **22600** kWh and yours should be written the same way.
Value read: **38.3** kWh
